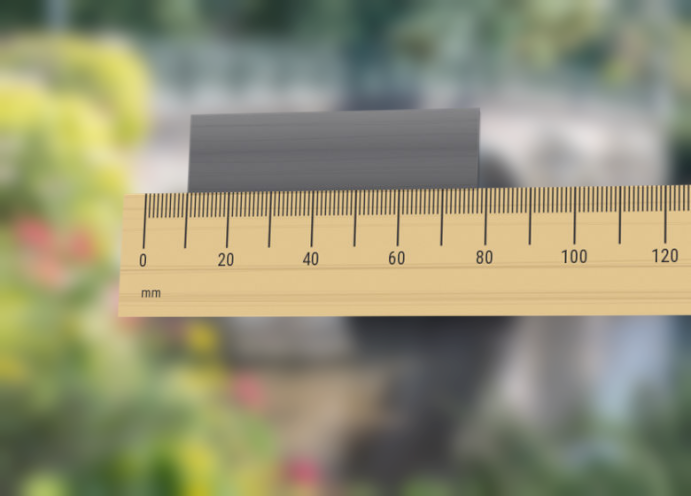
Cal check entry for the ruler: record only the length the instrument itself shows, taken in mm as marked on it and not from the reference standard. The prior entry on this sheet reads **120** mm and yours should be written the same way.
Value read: **68** mm
